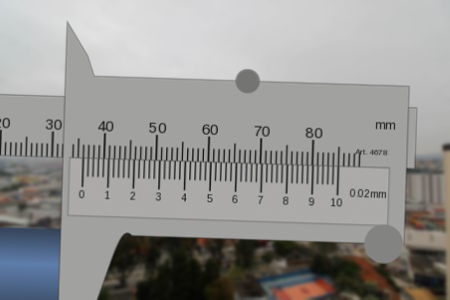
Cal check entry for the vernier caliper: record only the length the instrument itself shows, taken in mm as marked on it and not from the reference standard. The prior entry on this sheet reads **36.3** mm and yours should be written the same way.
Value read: **36.0** mm
